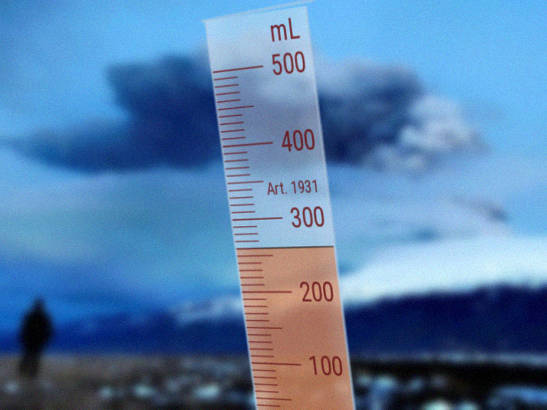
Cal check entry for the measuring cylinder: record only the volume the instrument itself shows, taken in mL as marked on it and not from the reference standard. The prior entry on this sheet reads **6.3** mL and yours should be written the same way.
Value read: **260** mL
